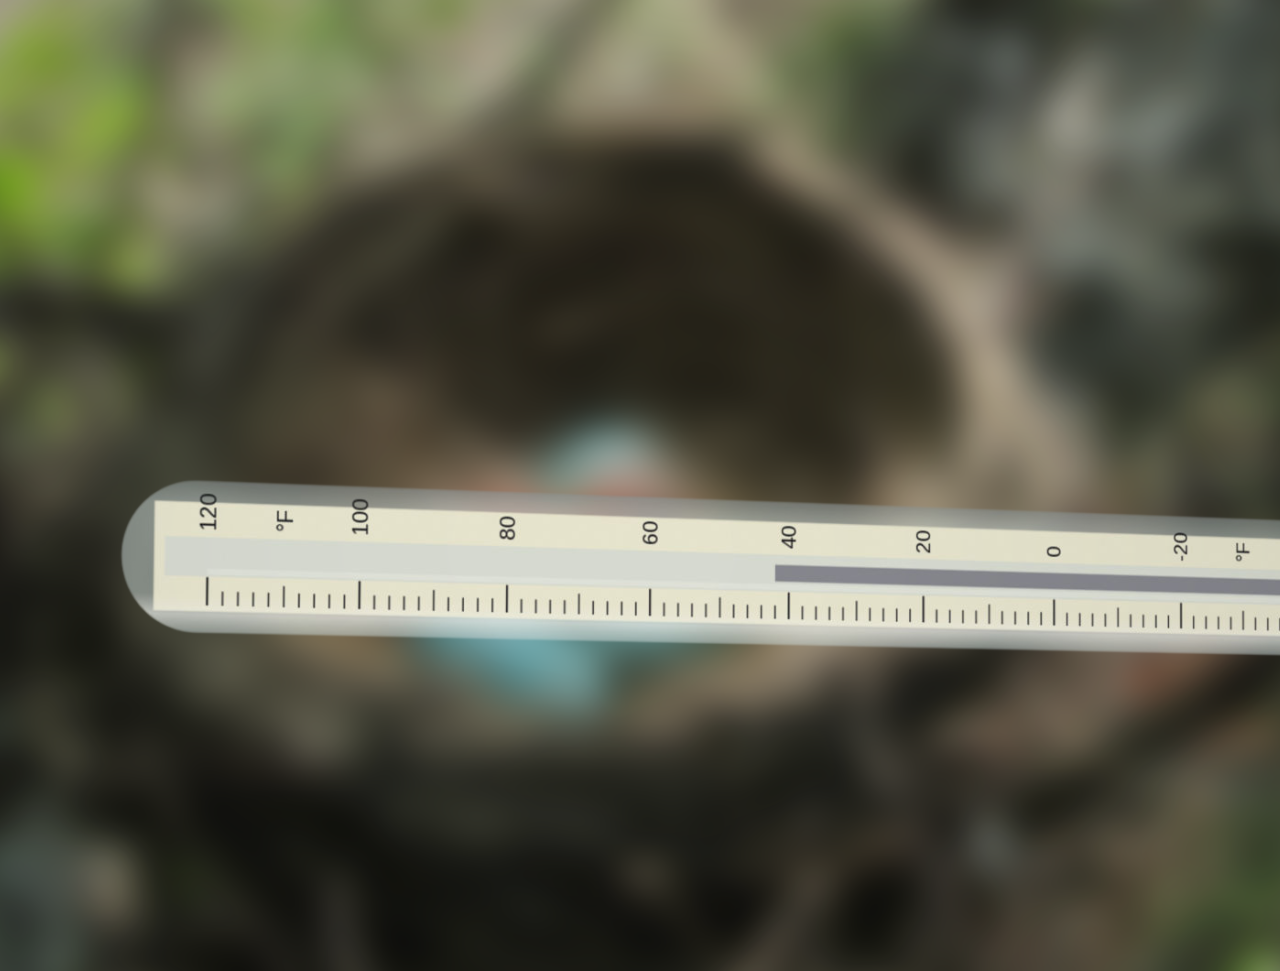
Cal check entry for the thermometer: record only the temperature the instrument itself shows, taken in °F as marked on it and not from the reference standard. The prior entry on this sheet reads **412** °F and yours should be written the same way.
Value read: **42** °F
